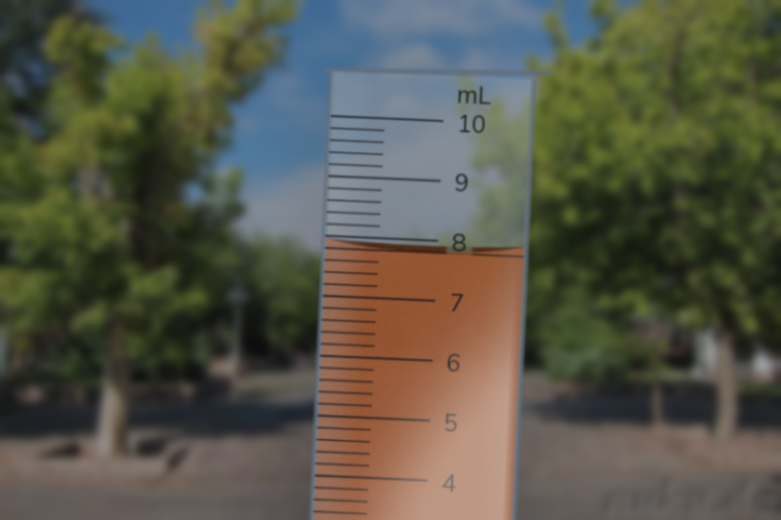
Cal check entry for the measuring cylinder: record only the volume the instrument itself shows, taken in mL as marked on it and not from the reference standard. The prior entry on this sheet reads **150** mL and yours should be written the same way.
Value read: **7.8** mL
